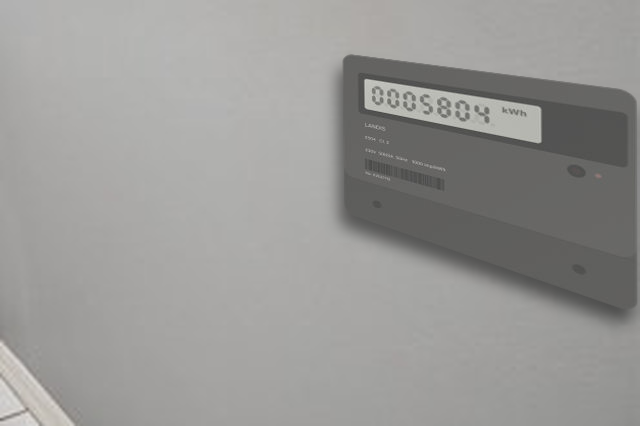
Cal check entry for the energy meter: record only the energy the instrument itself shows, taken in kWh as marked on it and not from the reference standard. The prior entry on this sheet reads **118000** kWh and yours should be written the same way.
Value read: **5804** kWh
